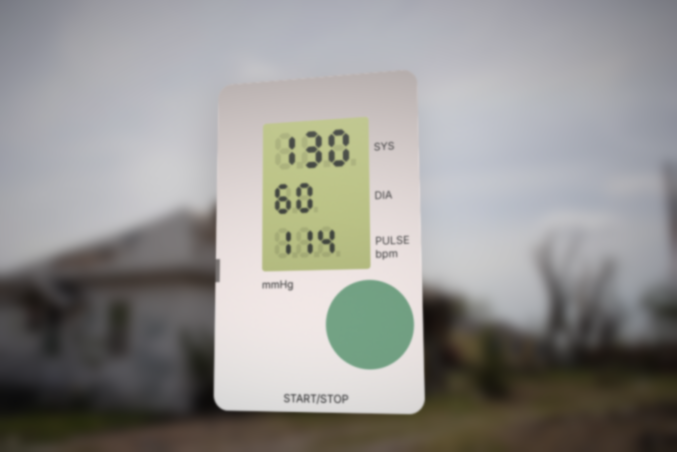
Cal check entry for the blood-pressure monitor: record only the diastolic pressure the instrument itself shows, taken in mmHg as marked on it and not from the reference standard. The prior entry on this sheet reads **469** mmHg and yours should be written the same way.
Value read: **60** mmHg
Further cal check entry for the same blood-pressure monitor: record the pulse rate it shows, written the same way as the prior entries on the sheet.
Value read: **114** bpm
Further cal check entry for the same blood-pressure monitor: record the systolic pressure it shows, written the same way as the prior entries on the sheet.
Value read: **130** mmHg
